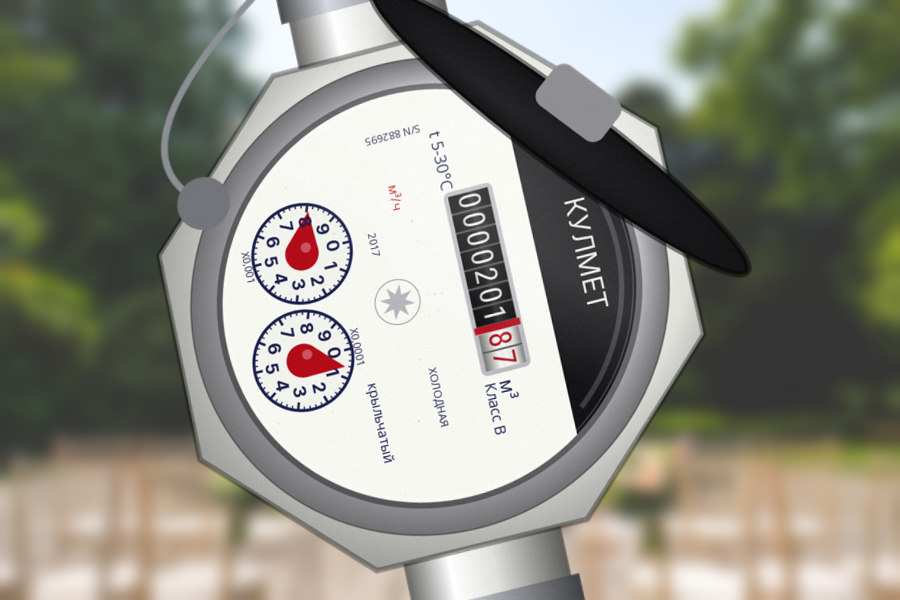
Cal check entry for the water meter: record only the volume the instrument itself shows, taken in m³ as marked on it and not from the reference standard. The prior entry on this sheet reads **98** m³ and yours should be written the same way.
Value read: **201.8780** m³
